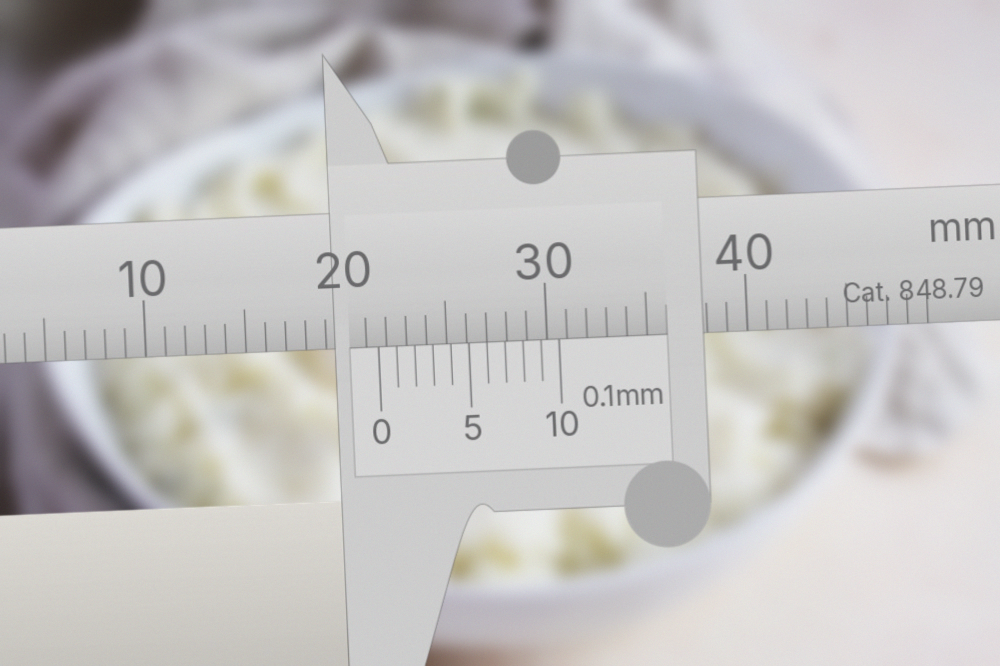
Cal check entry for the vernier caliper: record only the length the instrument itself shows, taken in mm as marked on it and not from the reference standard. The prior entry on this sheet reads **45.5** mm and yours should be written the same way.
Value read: **21.6** mm
